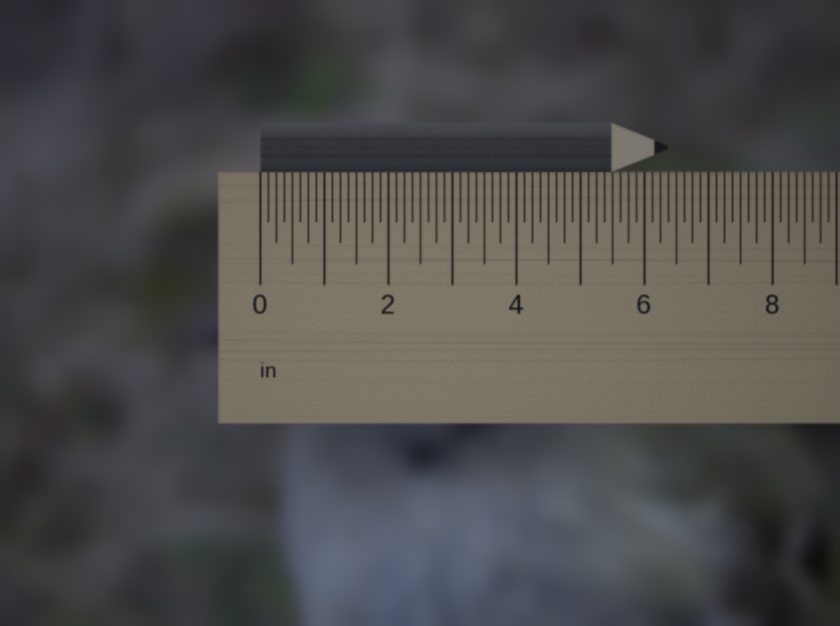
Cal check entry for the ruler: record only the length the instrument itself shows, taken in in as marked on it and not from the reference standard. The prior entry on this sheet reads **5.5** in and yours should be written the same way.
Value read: **6.375** in
